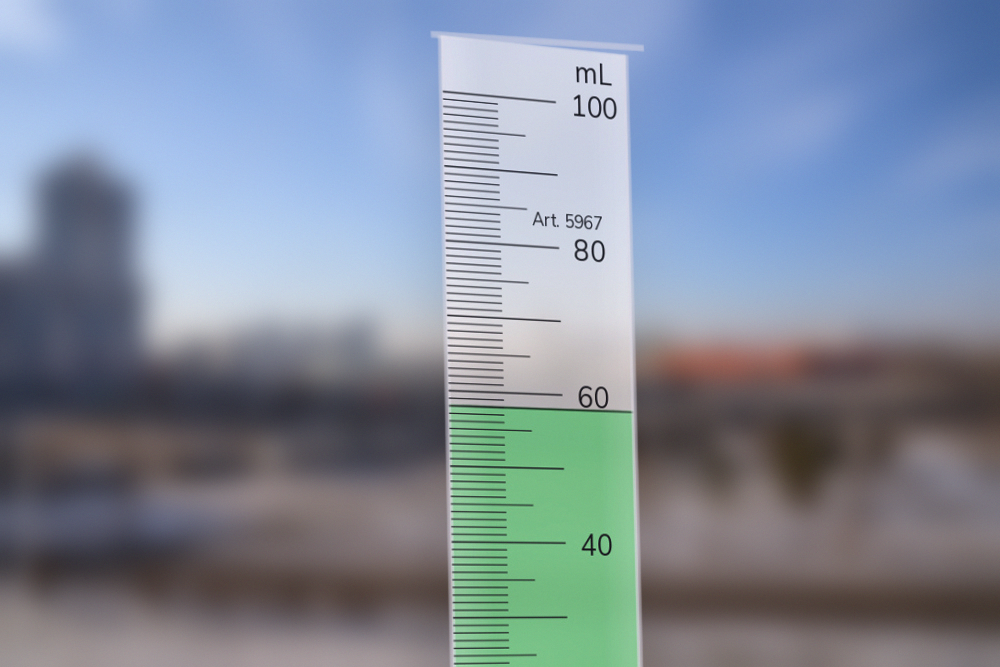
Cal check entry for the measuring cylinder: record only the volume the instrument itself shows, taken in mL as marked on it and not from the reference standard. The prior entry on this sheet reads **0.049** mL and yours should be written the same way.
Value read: **58** mL
